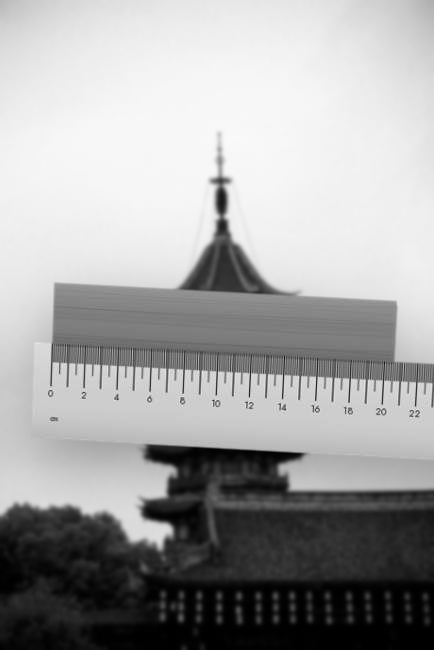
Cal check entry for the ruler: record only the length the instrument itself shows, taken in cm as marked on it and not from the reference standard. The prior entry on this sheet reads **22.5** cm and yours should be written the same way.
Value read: **20.5** cm
